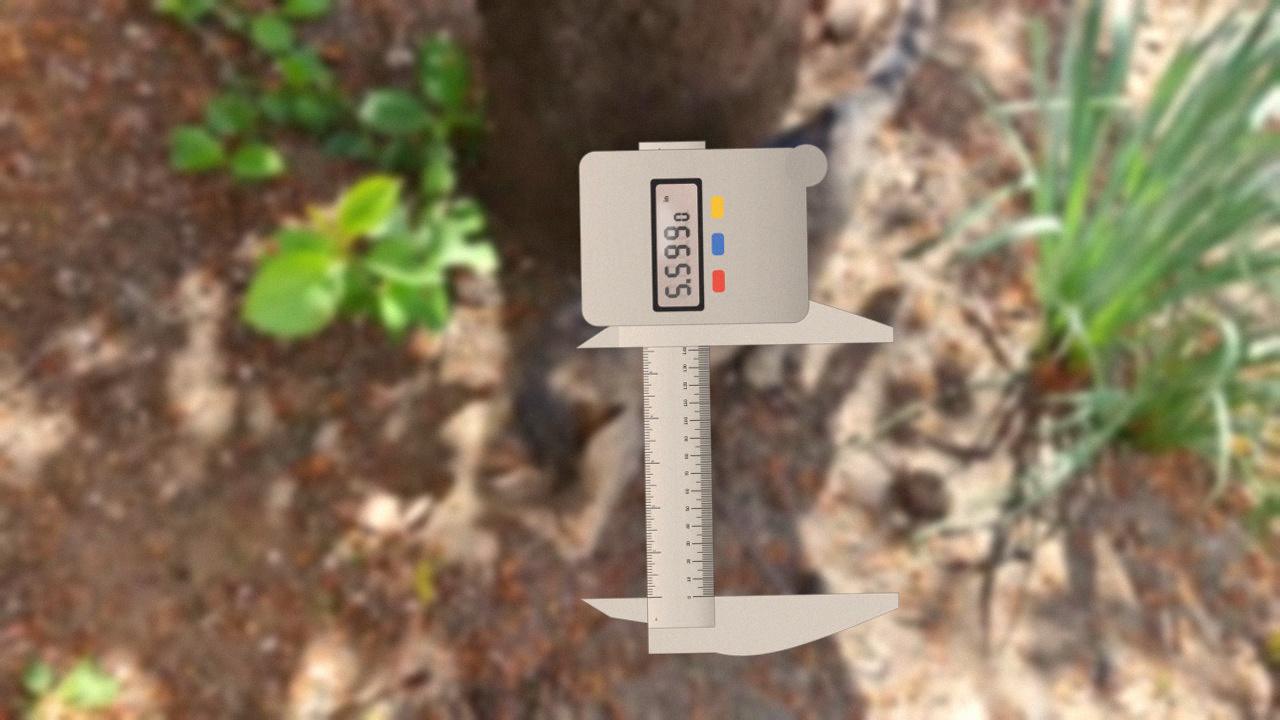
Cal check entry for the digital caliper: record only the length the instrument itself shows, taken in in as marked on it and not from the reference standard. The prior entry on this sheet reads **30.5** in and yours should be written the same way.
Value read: **5.5990** in
